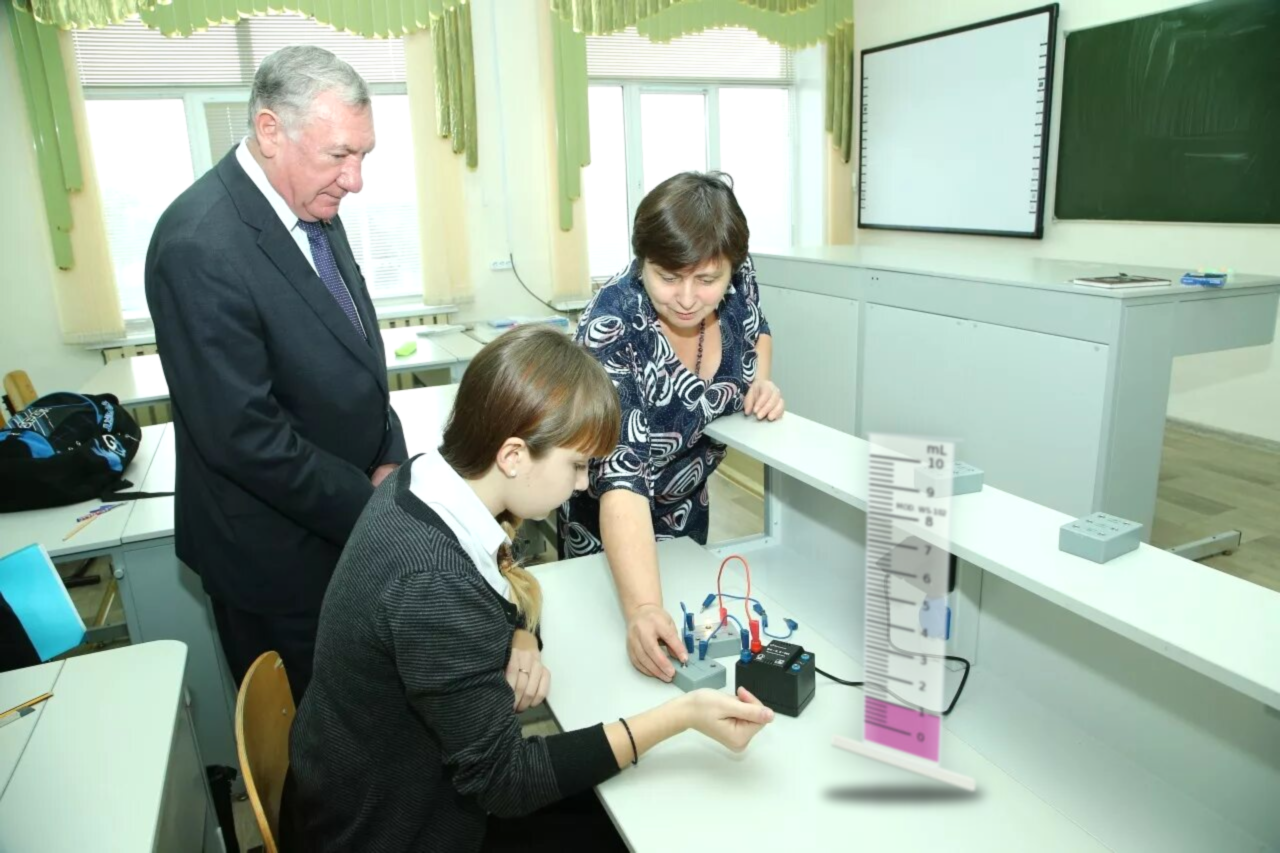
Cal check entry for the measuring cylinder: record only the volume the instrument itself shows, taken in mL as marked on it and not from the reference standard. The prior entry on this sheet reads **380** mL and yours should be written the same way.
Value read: **1** mL
